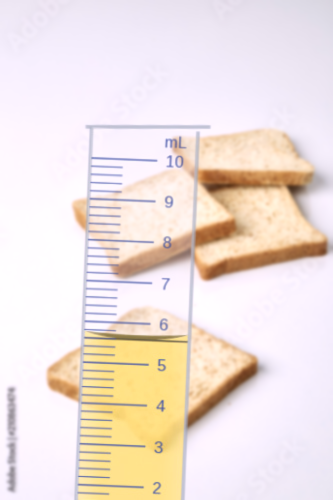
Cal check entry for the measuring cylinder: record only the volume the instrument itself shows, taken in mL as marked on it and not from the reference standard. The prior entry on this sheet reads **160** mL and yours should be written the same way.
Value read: **5.6** mL
